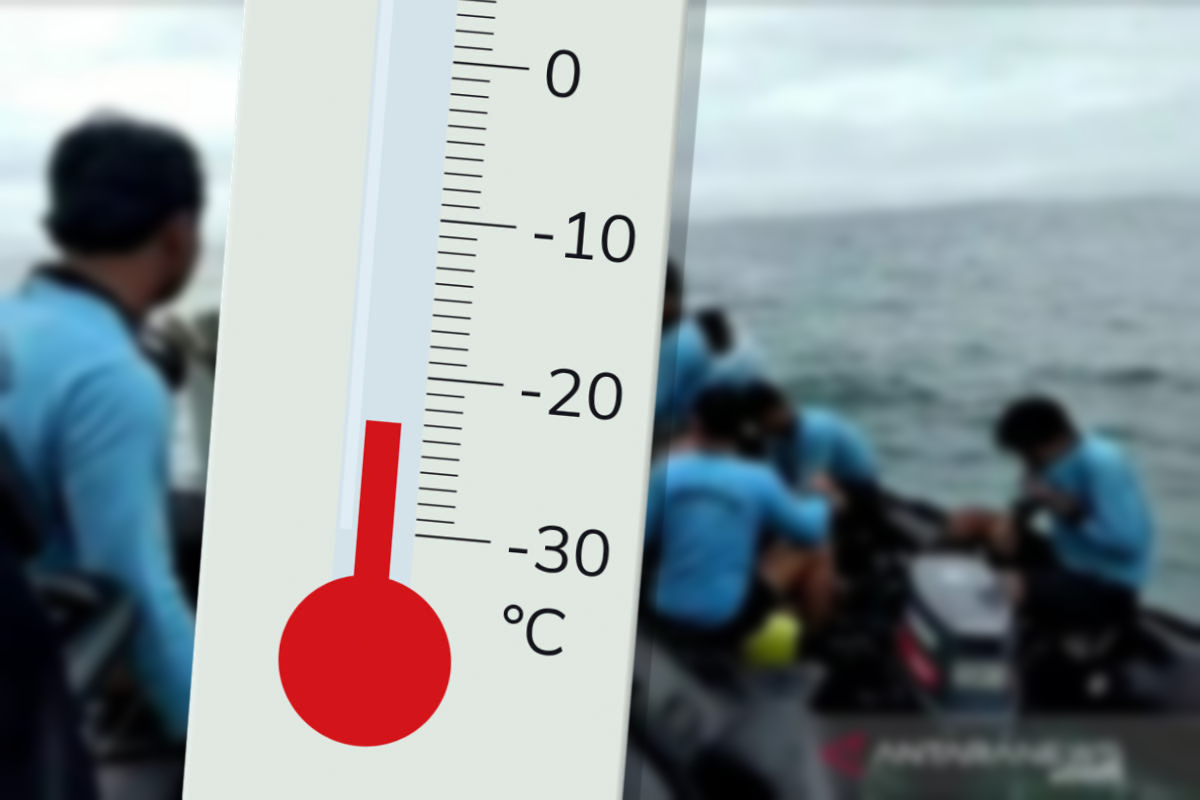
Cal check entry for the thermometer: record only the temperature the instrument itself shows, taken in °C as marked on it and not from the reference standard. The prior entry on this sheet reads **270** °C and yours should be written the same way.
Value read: **-23** °C
